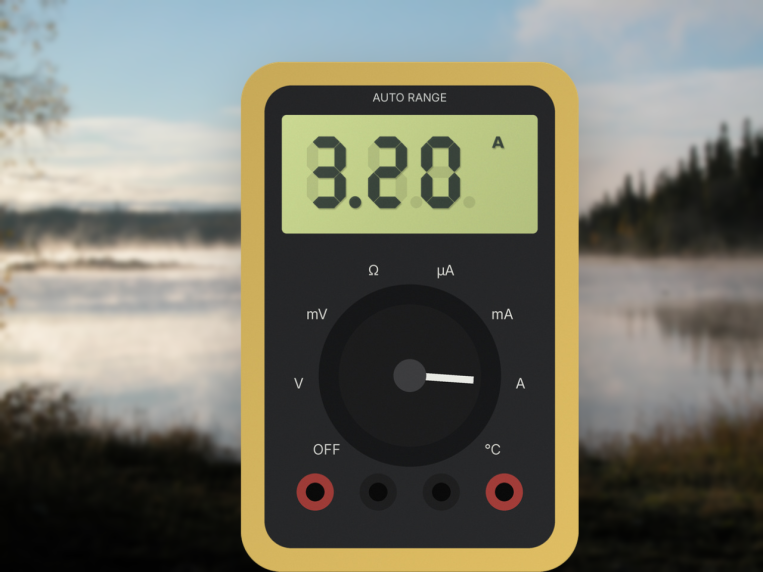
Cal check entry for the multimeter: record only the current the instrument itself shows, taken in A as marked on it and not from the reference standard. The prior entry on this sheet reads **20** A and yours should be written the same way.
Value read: **3.20** A
